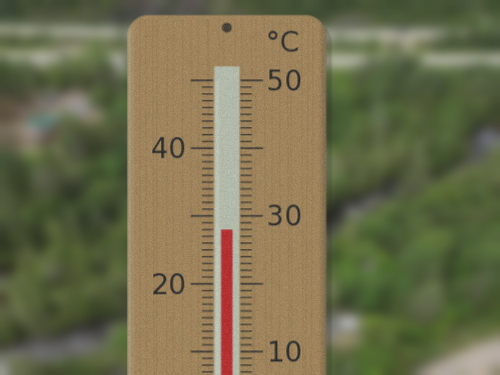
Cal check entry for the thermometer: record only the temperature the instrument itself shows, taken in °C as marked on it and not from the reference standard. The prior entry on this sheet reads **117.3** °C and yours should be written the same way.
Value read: **28** °C
